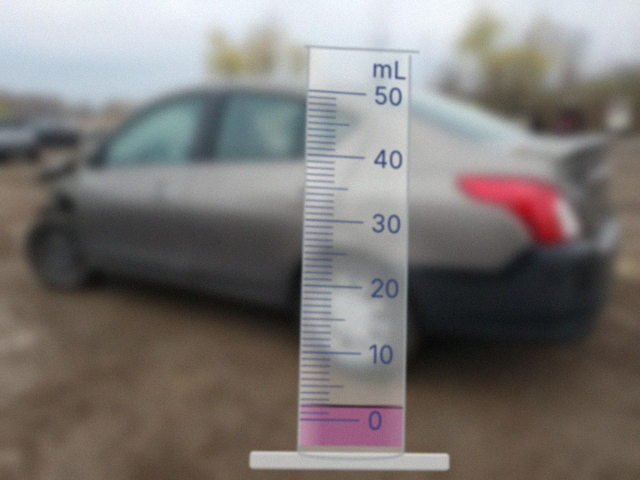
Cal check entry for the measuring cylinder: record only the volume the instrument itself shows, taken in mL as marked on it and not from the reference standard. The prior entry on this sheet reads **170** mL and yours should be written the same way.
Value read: **2** mL
